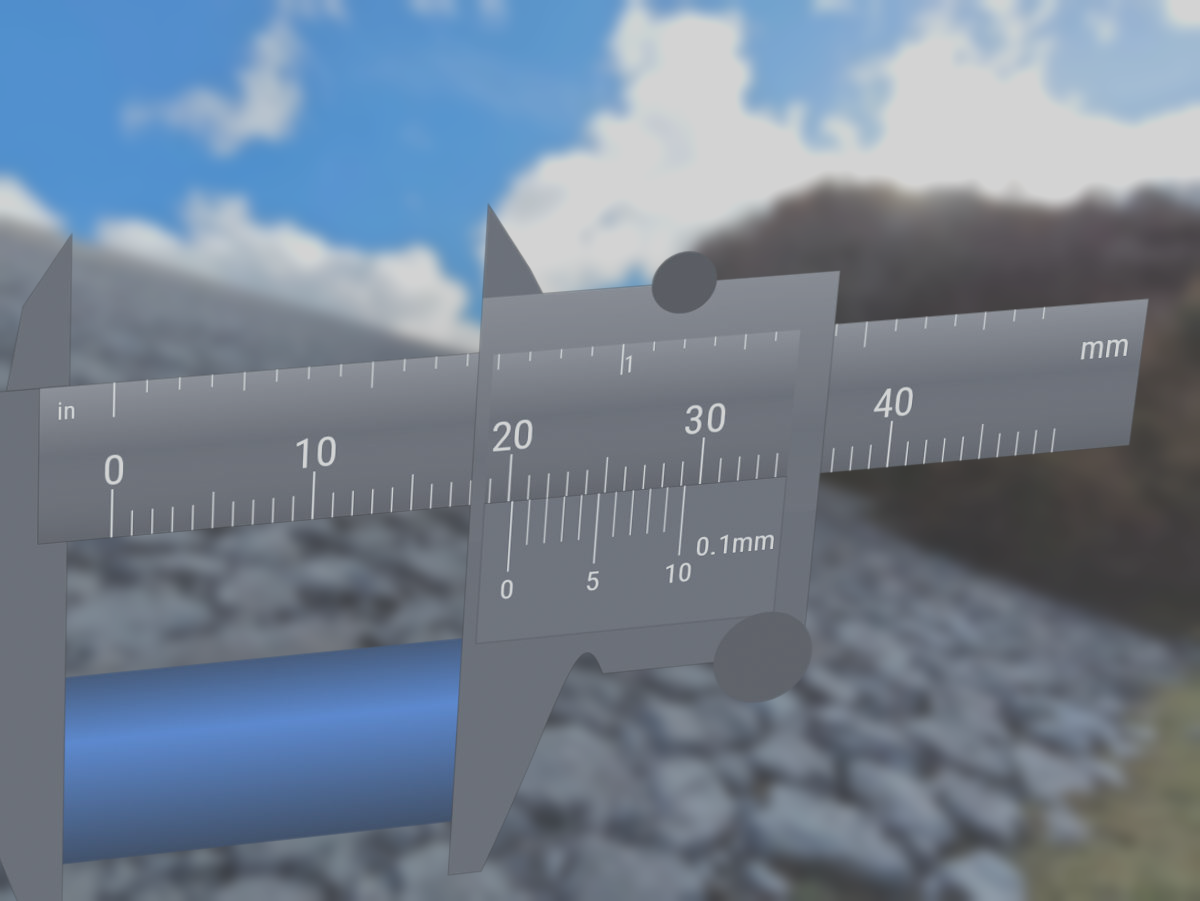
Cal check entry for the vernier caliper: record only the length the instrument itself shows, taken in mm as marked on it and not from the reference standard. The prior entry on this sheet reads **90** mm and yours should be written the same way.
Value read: **20.2** mm
